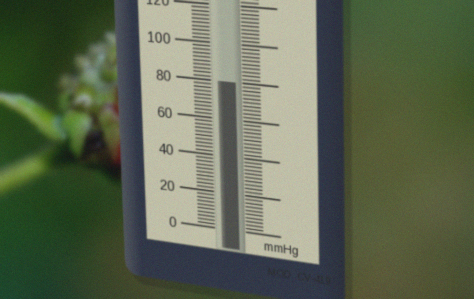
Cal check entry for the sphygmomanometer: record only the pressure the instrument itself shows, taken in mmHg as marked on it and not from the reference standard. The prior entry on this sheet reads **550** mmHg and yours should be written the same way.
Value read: **80** mmHg
